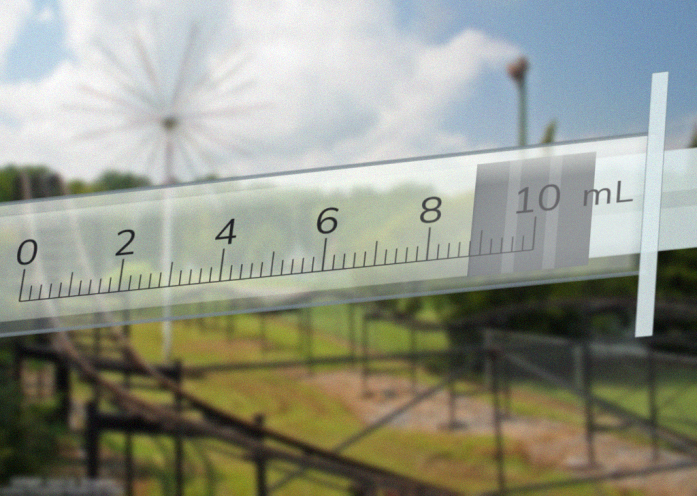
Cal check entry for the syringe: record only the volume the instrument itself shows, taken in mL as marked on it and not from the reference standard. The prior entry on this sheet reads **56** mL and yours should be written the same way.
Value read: **8.8** mL
